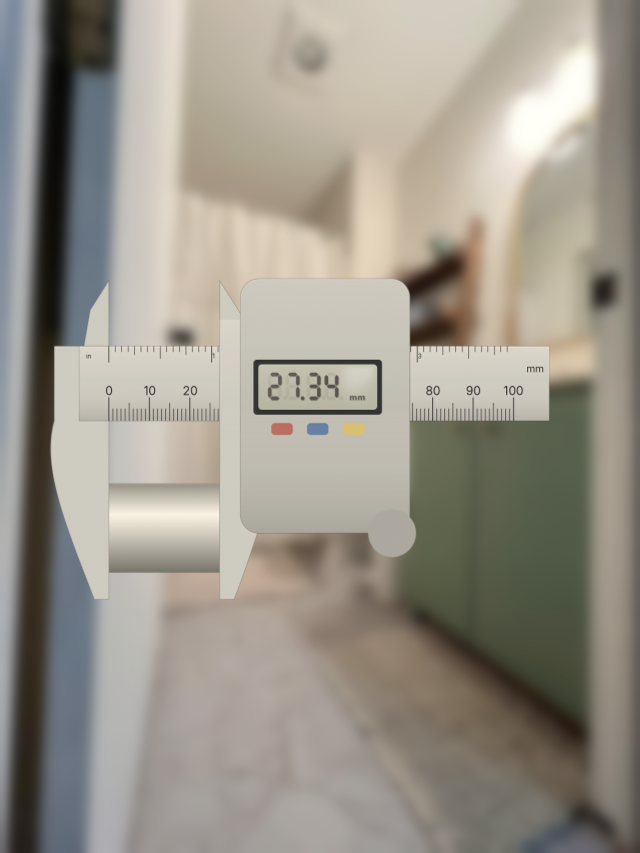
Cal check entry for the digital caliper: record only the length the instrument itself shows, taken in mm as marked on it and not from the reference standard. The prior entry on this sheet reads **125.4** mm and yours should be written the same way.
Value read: **27.34** mm
